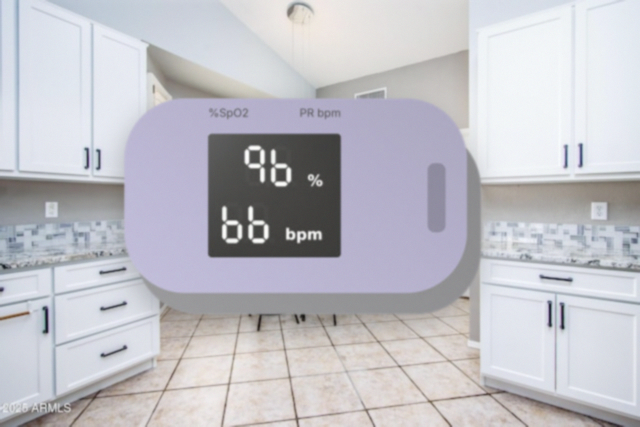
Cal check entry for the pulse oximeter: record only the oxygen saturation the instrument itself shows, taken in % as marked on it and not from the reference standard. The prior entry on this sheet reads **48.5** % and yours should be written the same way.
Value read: **96** %
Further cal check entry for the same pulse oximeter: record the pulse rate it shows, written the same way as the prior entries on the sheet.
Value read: **66** bpm
